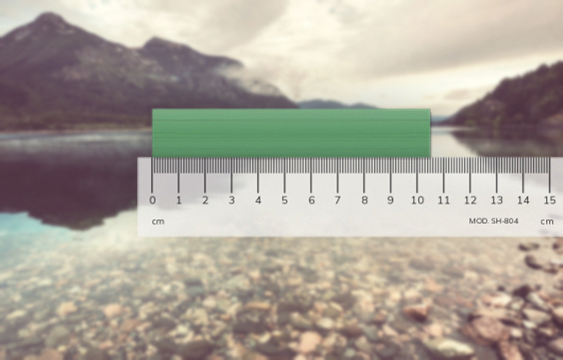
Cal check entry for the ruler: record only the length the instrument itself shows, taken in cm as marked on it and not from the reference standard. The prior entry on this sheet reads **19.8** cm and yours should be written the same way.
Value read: **10.5** cm
